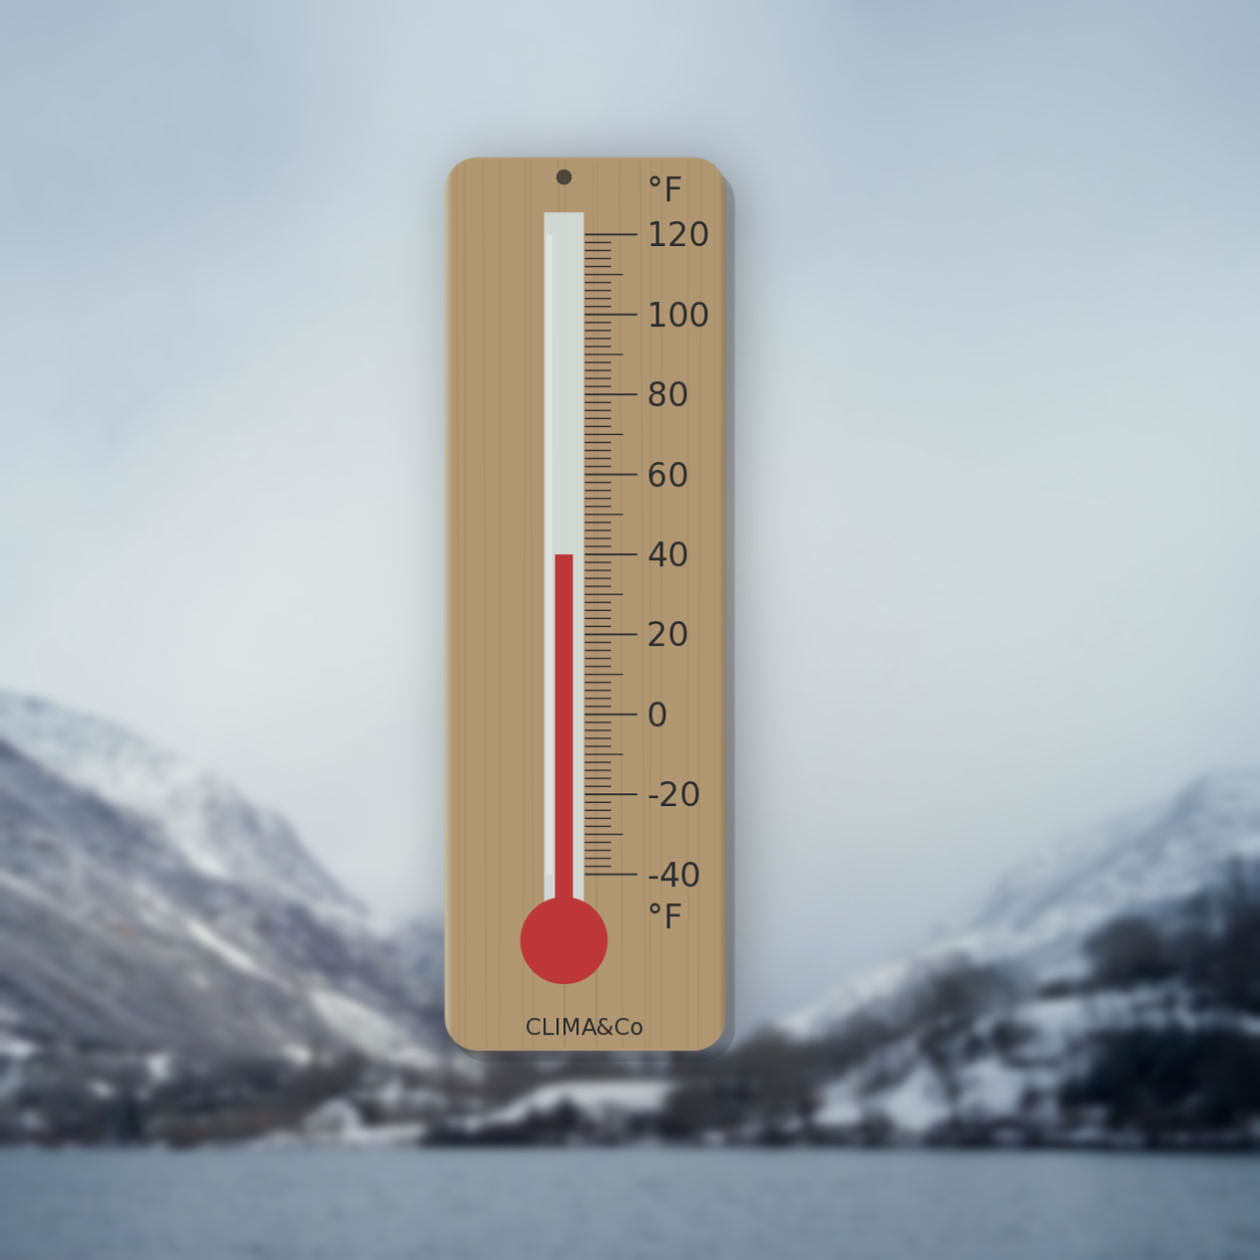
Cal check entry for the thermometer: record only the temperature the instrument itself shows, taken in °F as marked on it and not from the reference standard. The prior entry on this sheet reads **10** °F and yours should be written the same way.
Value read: **40** °F
